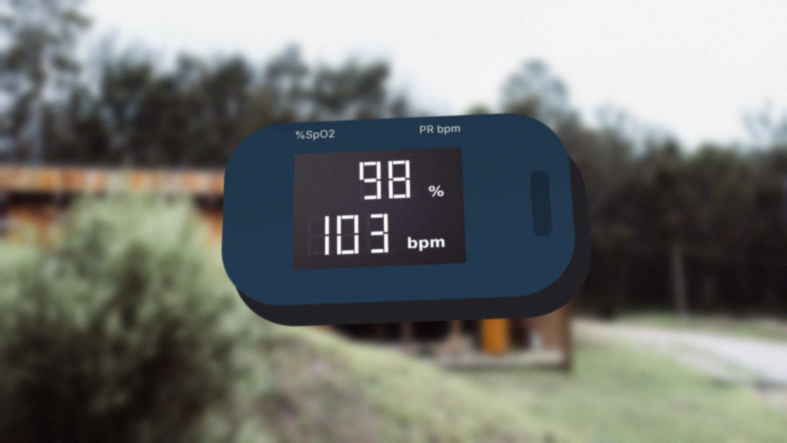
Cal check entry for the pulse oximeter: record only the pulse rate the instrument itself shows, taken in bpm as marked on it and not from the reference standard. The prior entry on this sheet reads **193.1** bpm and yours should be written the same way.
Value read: **103** bpm
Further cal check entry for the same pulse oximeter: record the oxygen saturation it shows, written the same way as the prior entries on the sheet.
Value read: **98** %
